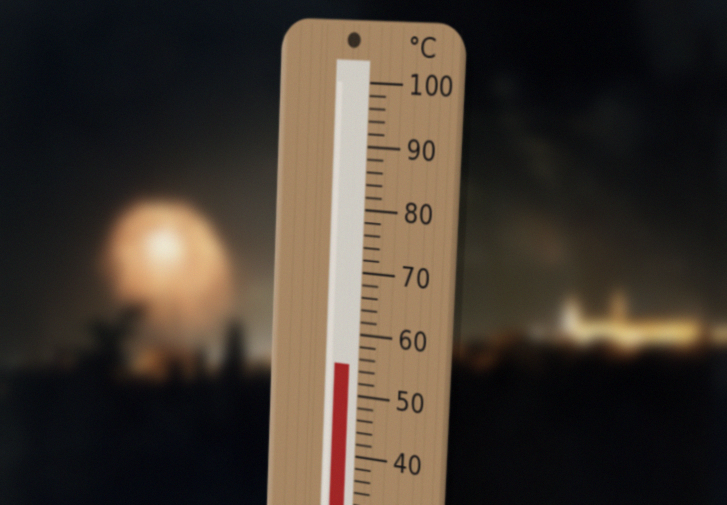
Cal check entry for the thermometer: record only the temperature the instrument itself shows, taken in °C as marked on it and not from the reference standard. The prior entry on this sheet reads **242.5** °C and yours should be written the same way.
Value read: **55** °C
